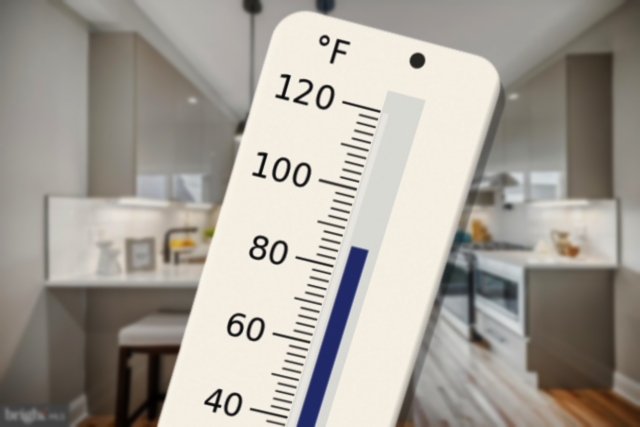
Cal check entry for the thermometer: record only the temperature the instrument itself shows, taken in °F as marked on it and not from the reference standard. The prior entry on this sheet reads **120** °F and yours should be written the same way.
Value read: **86** °F
